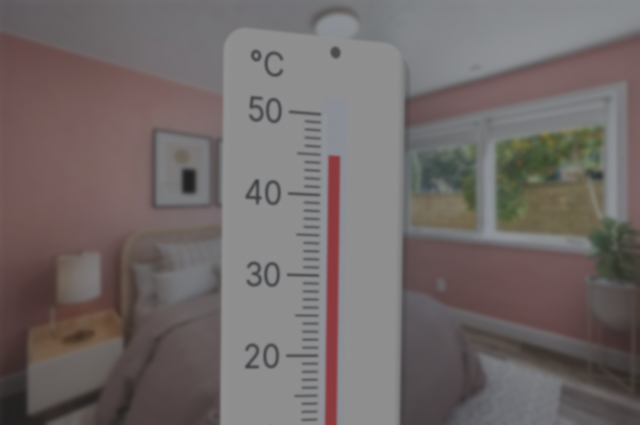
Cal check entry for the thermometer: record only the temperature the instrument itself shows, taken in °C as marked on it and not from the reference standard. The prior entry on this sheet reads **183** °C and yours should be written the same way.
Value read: **45** °C
